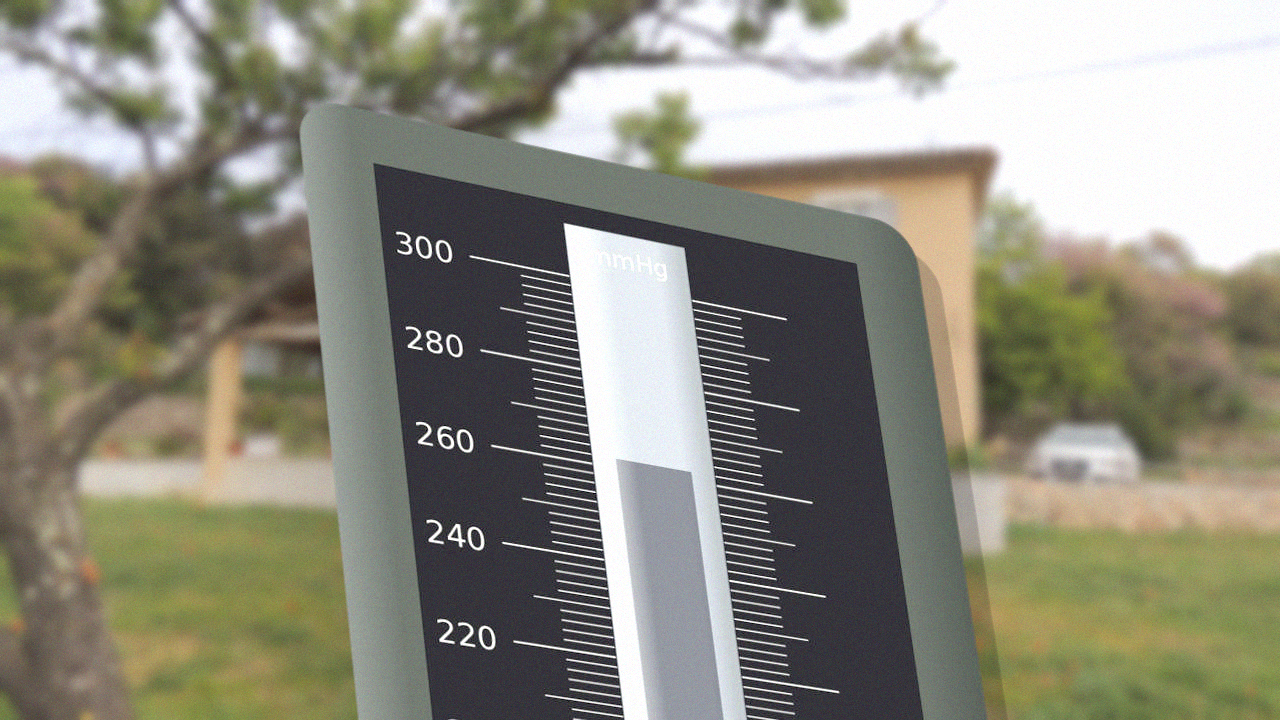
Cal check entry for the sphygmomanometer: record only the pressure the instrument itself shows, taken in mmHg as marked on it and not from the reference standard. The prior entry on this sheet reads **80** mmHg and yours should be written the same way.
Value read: **262** mmHg
